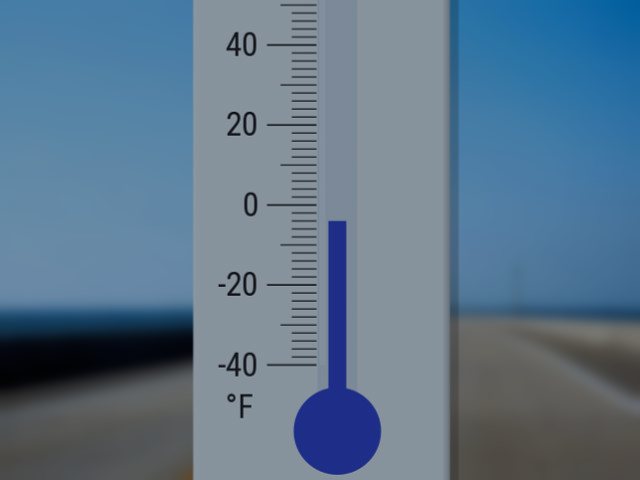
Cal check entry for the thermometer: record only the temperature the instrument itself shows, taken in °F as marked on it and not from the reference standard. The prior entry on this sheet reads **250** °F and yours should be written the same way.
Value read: **-4** °F
